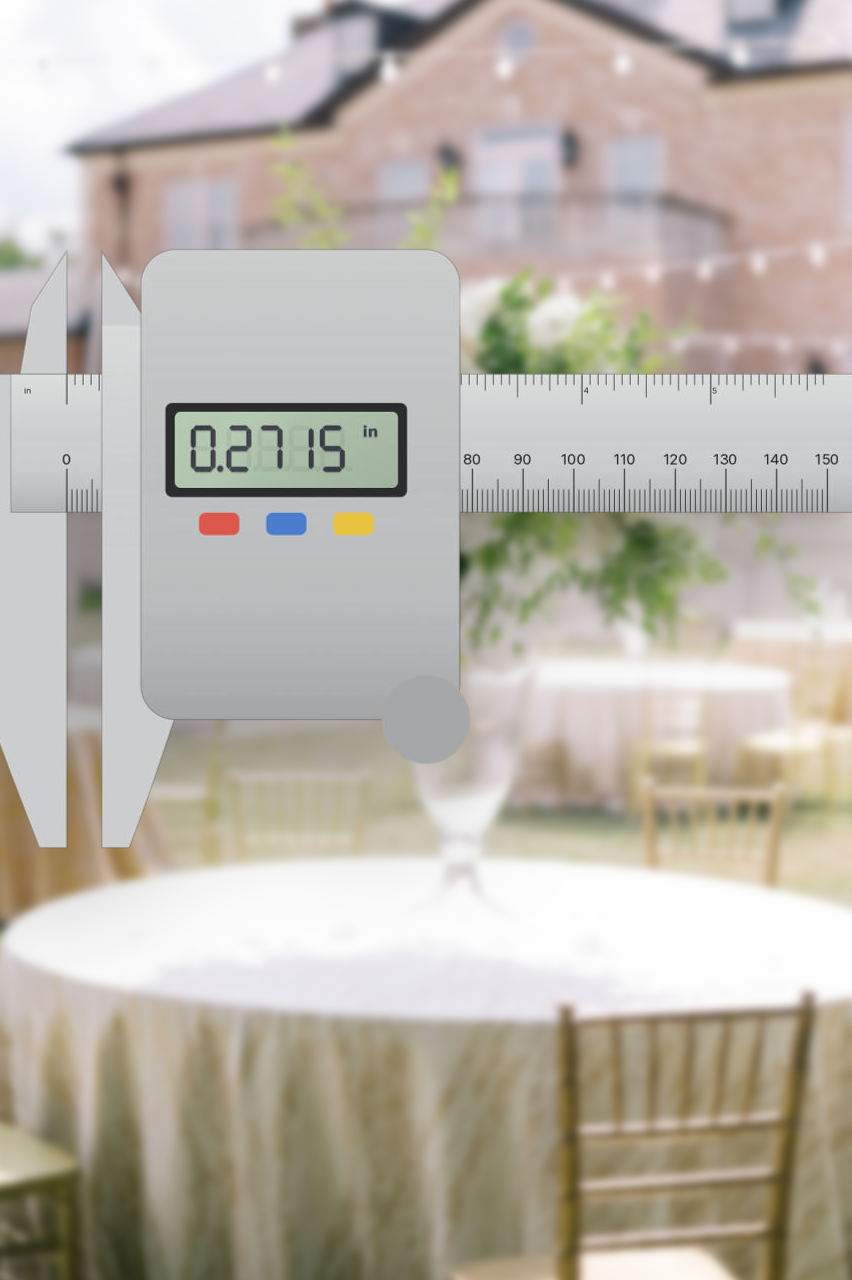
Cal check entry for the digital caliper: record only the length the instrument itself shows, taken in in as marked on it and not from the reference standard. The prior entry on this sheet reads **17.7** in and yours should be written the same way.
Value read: **0.2715** in
